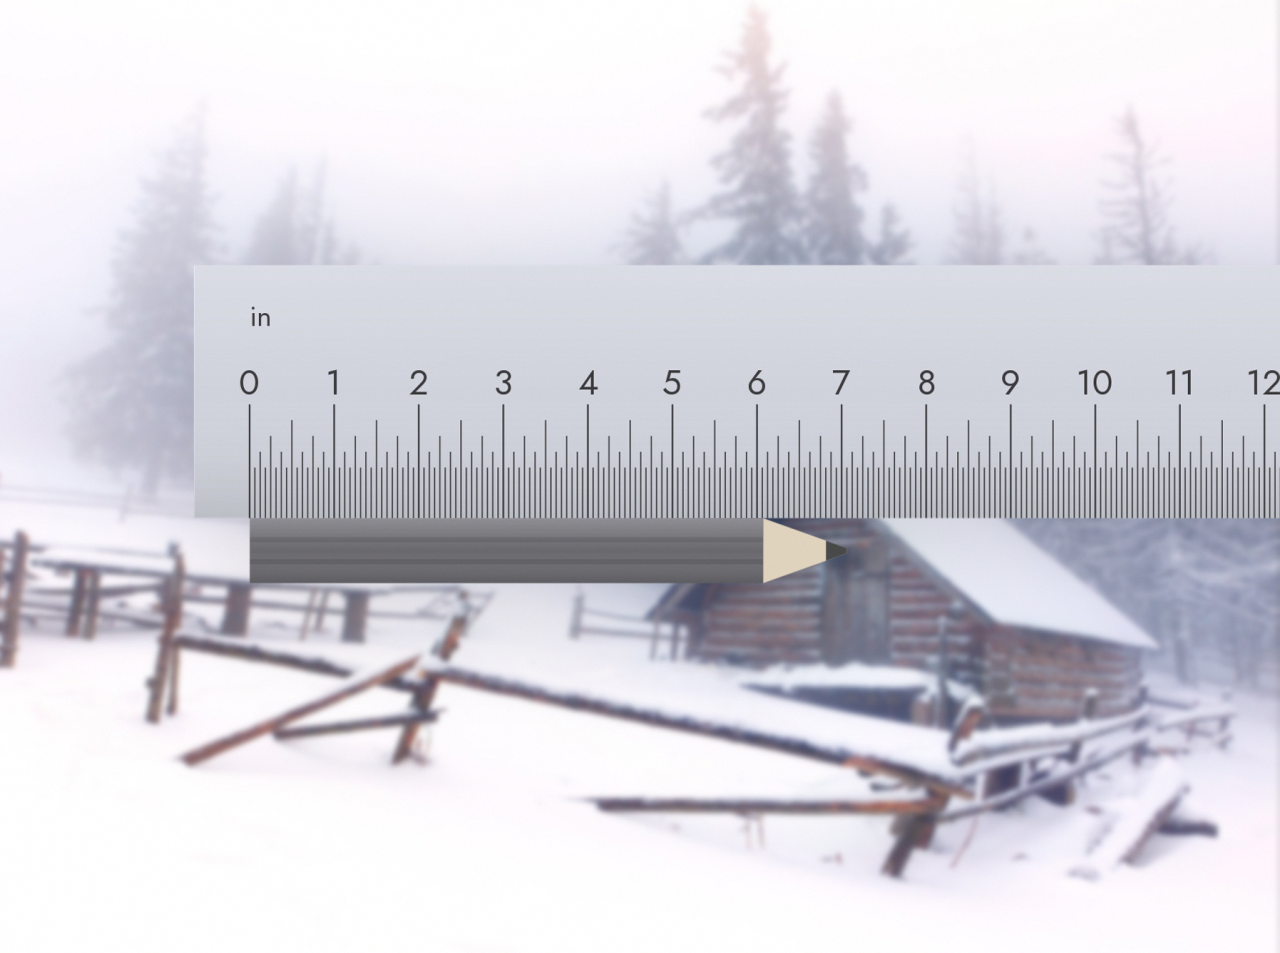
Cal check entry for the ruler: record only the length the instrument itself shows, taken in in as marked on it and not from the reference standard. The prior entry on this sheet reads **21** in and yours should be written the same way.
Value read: **7.0625** in
